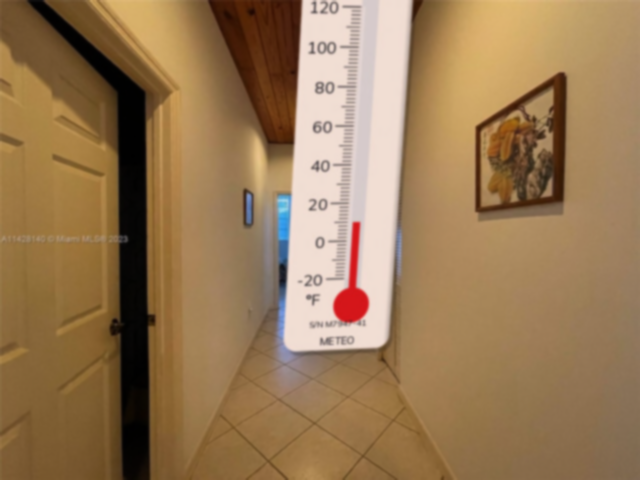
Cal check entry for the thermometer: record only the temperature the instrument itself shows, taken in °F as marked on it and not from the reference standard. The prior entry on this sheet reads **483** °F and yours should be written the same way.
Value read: **10** °F
